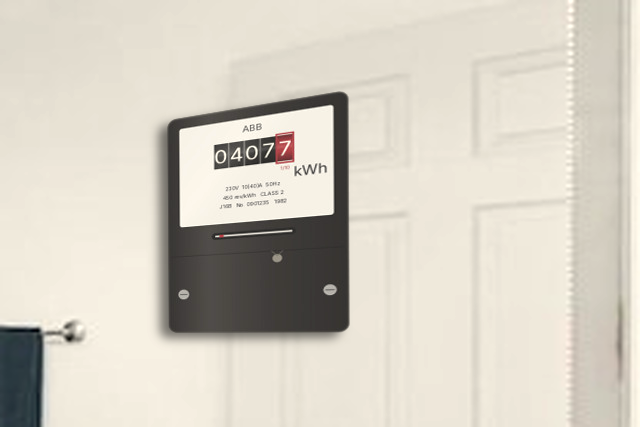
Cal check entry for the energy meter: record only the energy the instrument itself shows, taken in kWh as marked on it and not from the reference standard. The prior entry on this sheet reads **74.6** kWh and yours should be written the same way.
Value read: **407.7** kWh
